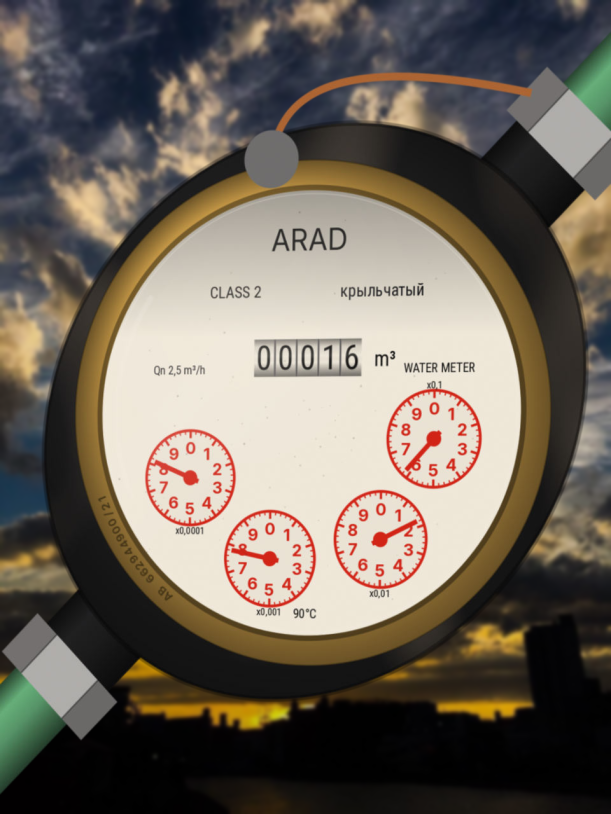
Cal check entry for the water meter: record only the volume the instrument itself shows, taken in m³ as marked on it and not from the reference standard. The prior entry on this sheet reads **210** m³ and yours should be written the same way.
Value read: **16.6178** m³
